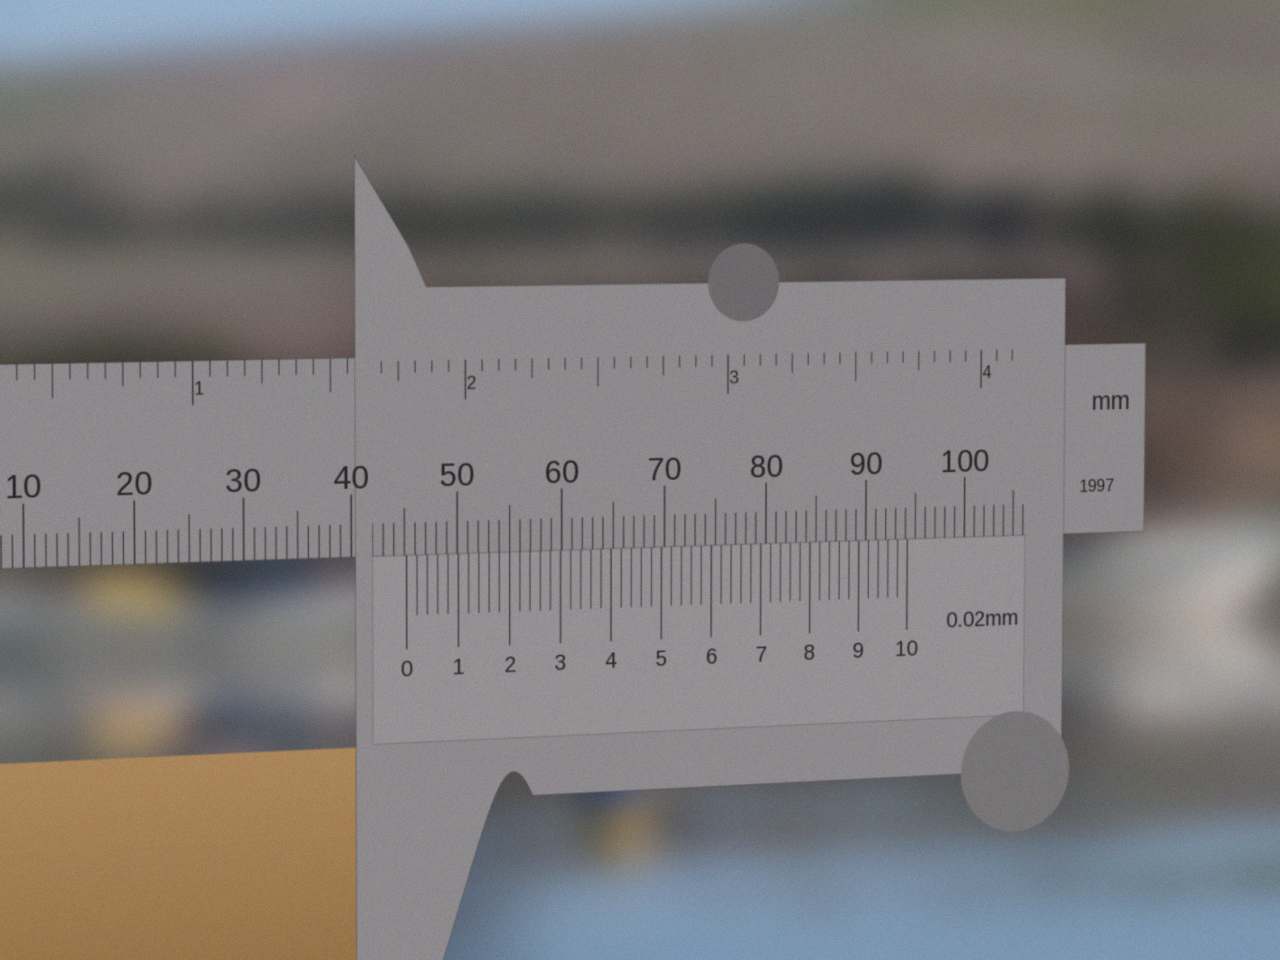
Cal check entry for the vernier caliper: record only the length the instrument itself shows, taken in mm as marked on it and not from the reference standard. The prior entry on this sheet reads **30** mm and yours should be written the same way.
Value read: **45.2** mm
